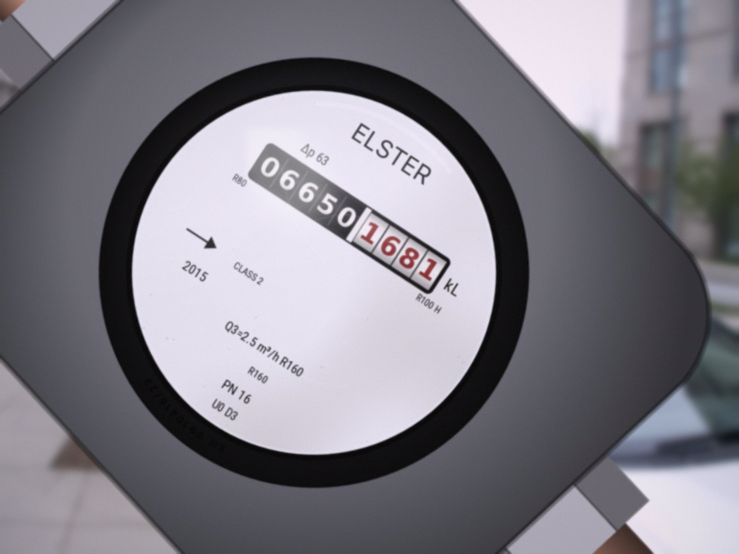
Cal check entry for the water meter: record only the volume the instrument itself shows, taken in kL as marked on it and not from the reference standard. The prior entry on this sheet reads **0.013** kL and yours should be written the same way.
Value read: **6650.1681** kL
